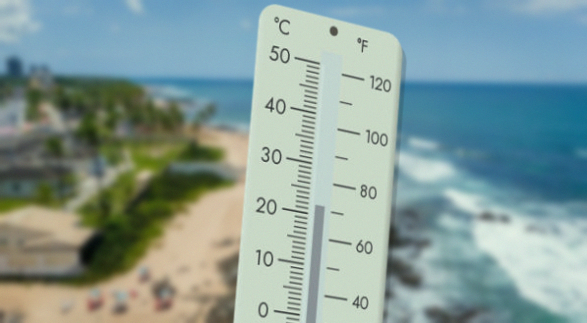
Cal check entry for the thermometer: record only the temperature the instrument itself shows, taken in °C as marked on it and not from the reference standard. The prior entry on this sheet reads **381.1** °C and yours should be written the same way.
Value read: **22** °C
